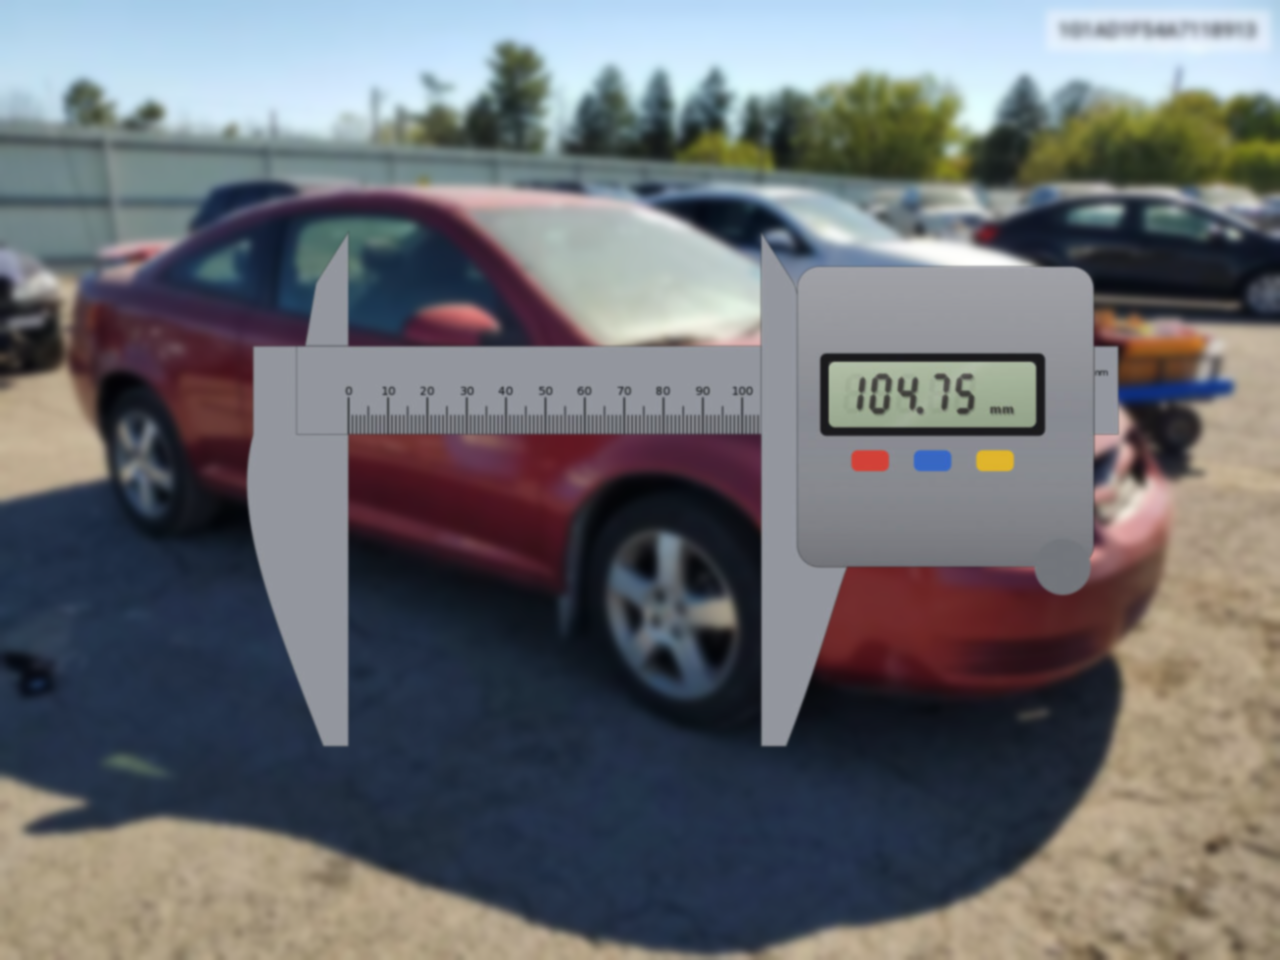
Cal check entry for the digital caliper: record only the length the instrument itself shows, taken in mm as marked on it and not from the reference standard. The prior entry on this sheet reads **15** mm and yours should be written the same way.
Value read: **104.75** mm
